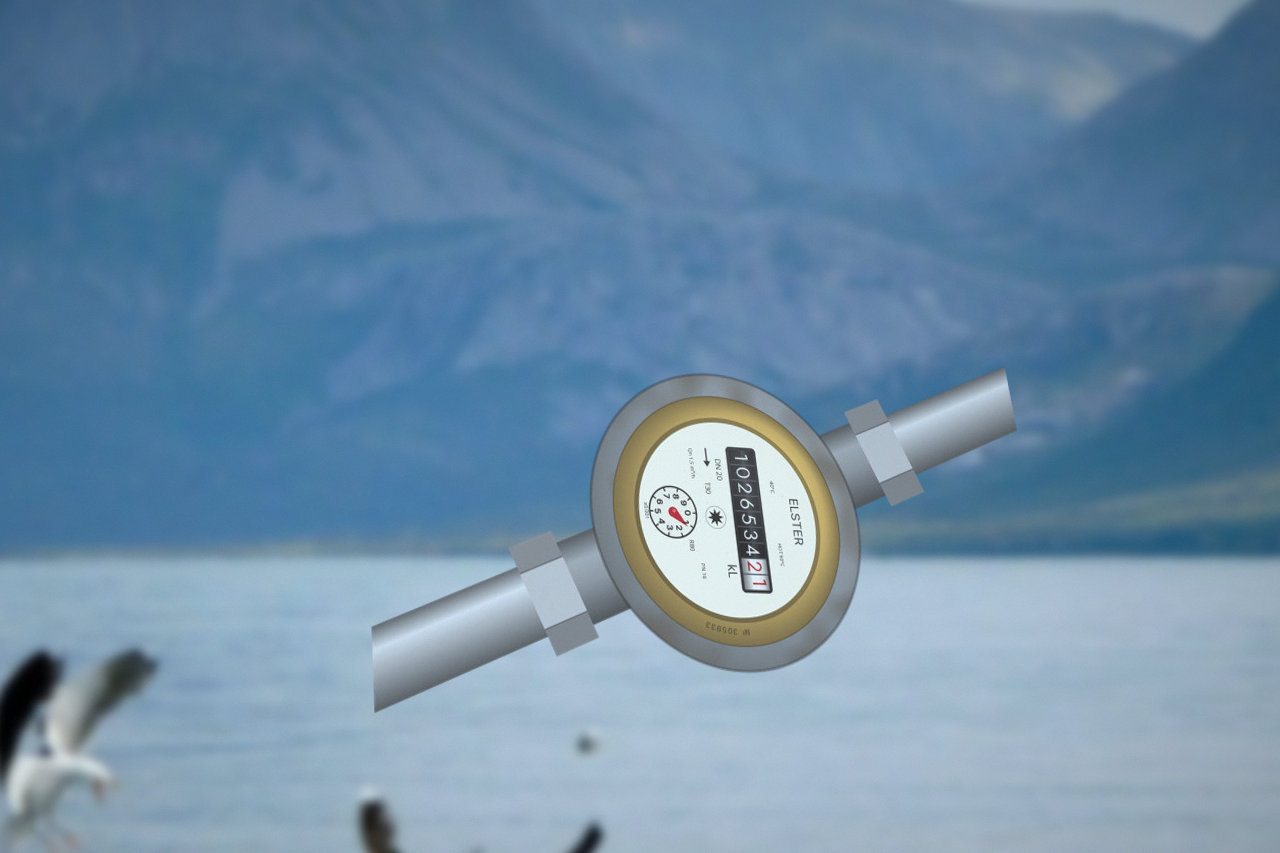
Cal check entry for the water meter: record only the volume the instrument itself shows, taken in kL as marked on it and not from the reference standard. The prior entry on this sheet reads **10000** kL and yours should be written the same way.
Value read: **1026534.211** kL
